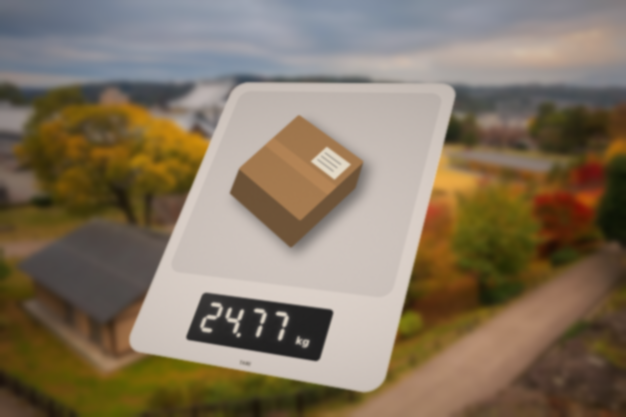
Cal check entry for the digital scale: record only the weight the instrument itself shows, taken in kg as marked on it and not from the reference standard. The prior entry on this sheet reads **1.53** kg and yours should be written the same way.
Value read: **24.77** kg
